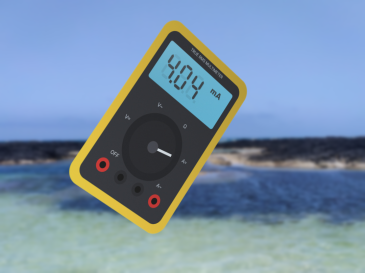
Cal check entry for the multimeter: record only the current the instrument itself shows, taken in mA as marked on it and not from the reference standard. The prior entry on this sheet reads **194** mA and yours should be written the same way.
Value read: **4.04** mA
